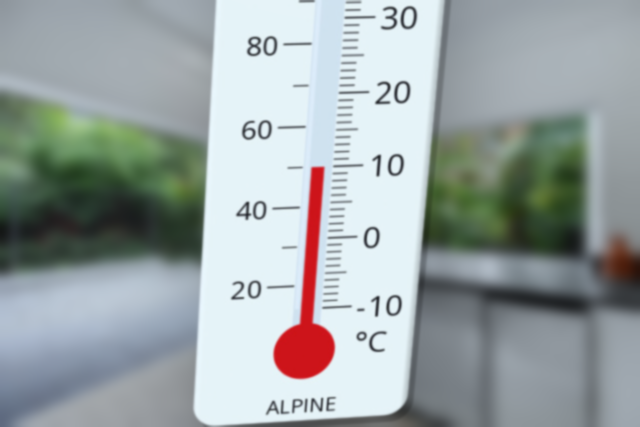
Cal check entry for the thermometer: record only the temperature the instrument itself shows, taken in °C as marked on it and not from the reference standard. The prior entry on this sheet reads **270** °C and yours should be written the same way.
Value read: **10** °C
